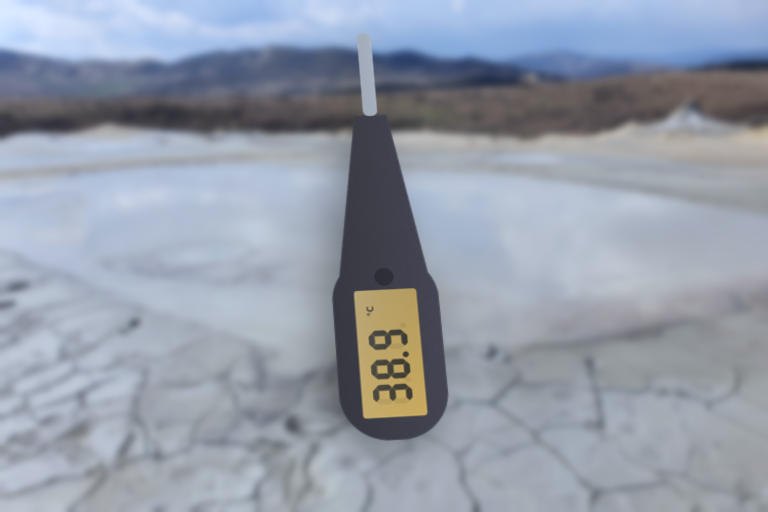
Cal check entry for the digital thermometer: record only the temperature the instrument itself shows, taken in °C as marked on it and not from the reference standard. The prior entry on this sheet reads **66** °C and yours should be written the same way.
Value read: **38.9** °C
